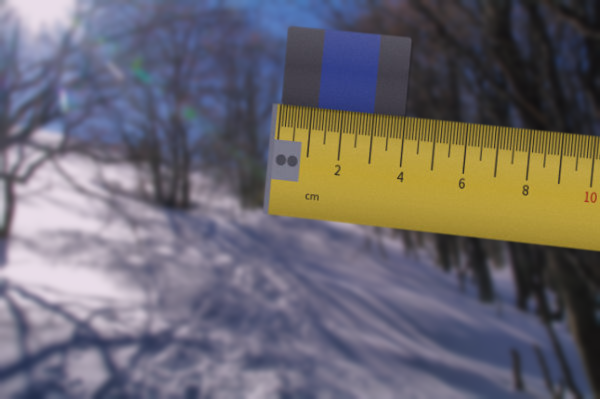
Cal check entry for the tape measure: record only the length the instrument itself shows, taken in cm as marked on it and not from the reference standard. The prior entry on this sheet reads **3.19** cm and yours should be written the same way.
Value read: **4** cm
